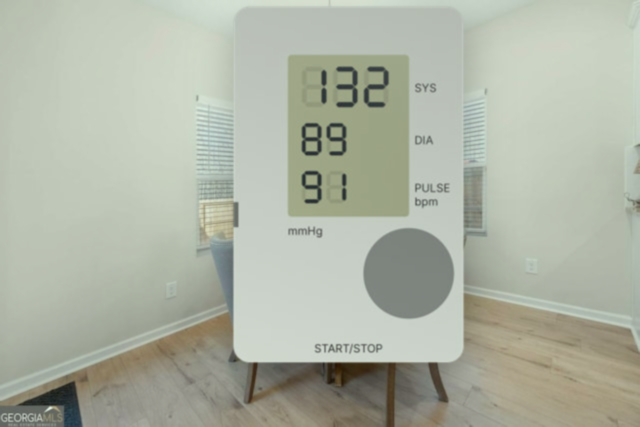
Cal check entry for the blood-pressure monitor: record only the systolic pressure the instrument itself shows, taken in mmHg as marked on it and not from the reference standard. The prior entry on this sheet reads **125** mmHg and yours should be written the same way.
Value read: **132** mmHg
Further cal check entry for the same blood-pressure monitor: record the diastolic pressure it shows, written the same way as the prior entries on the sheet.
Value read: **89** mmHg
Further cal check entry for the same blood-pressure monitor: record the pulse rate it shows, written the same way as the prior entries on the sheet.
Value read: **91** bpm
